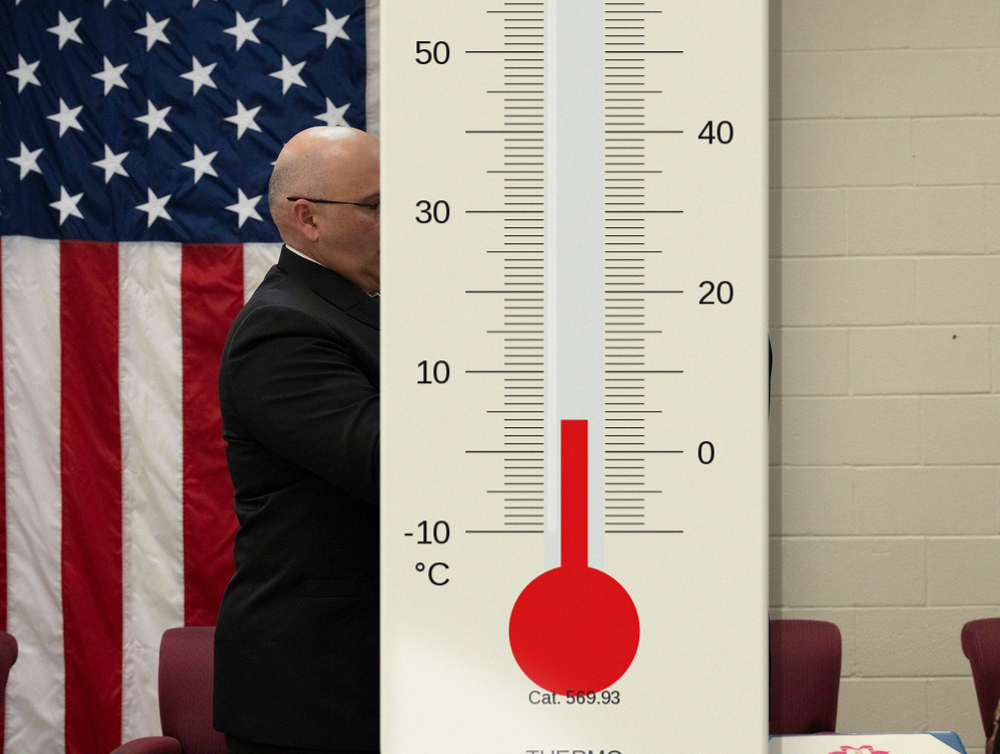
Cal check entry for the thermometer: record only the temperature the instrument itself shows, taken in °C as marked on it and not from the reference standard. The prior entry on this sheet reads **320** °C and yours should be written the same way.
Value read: **4** °C
